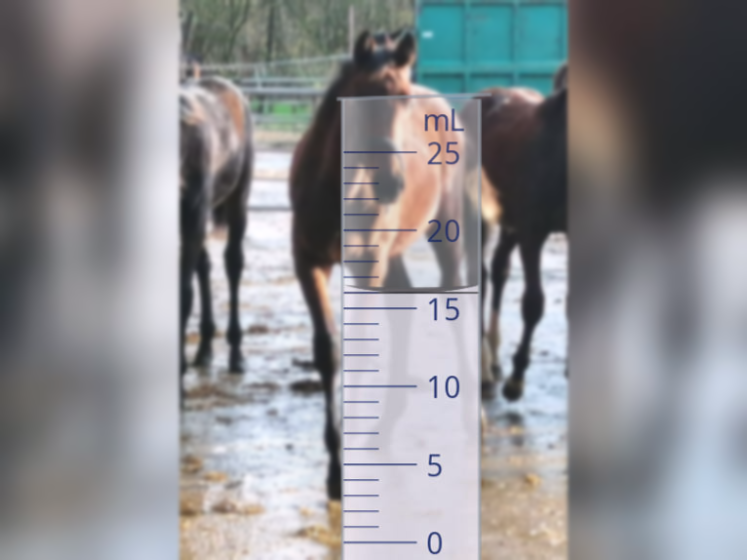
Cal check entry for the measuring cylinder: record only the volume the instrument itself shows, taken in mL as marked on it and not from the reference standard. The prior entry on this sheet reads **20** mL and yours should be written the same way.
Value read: **16** mL
